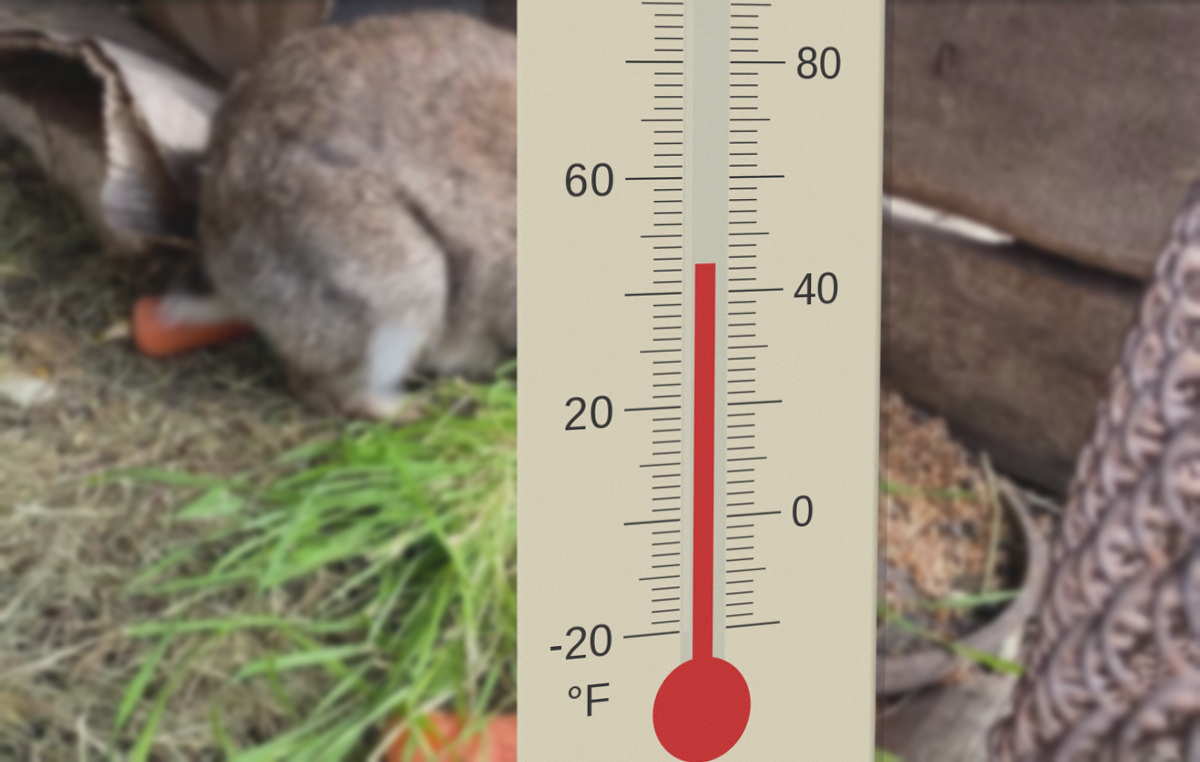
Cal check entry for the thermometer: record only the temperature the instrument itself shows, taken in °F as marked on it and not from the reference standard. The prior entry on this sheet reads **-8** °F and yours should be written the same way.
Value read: **45** °F
